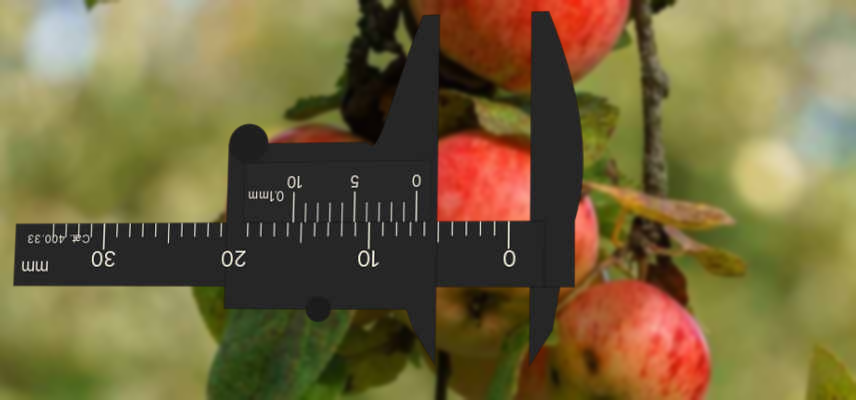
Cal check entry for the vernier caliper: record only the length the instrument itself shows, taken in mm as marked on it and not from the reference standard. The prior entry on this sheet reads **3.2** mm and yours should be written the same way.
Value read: **6.6** mm
